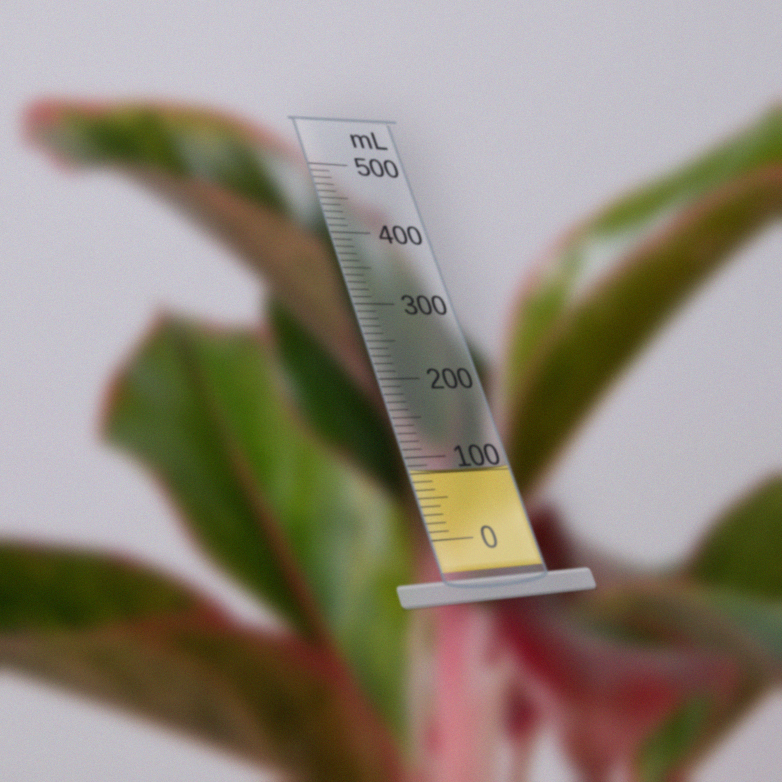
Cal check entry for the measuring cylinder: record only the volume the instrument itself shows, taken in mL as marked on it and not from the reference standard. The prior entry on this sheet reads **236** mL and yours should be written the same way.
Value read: **80** mL
